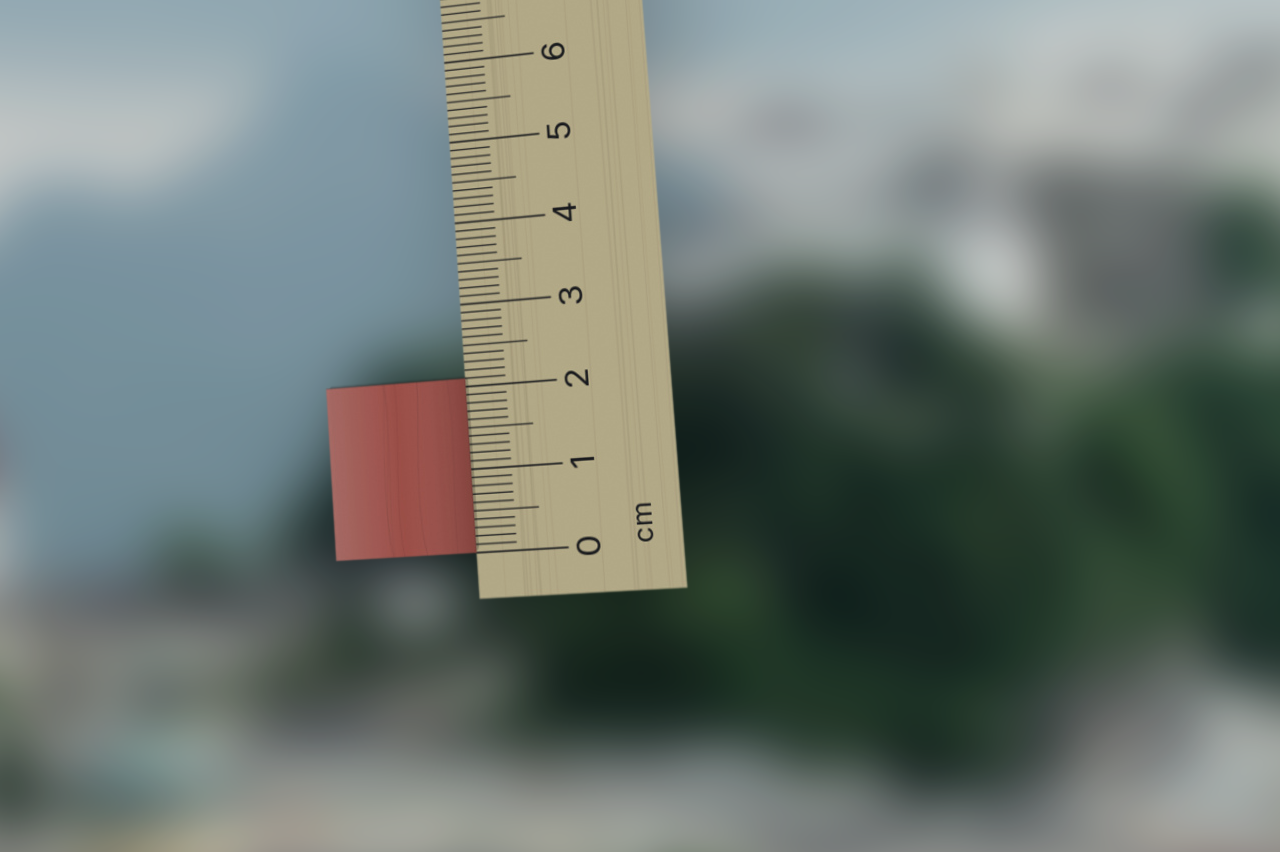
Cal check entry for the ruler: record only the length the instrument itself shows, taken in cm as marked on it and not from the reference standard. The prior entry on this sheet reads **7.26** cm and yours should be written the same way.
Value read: **2.1** cm
